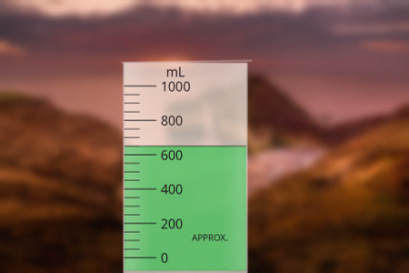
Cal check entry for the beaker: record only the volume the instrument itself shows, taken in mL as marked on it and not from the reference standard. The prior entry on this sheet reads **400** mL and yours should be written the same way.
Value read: **650** mL
